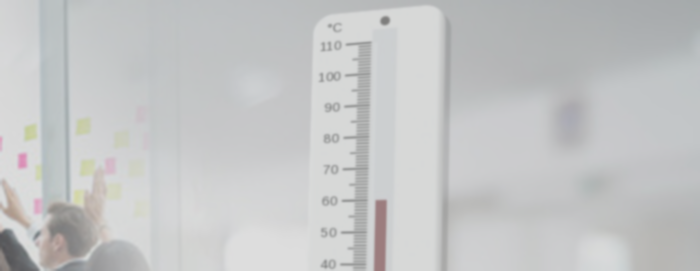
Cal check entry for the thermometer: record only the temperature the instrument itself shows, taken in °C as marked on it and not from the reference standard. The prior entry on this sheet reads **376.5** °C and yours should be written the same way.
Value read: **60** °C
